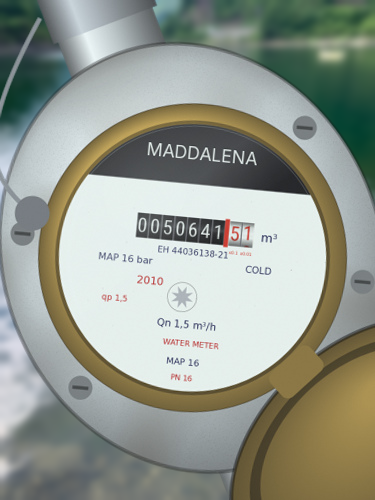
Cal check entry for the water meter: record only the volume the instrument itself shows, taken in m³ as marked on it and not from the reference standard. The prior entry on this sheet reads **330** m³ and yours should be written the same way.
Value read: **50641.51** m³
